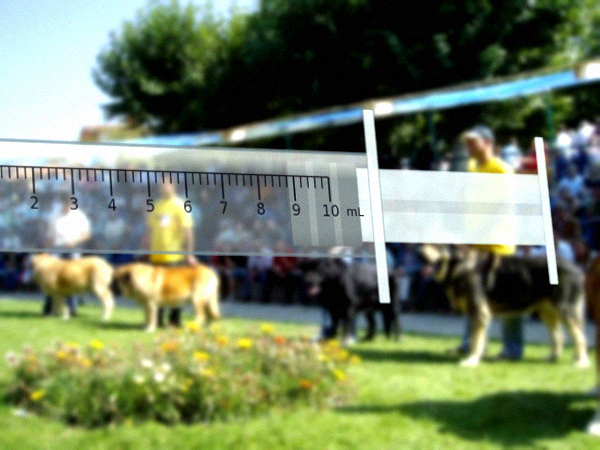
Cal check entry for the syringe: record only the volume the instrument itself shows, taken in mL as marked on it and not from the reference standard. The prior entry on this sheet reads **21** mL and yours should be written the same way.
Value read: **8.8** mL
